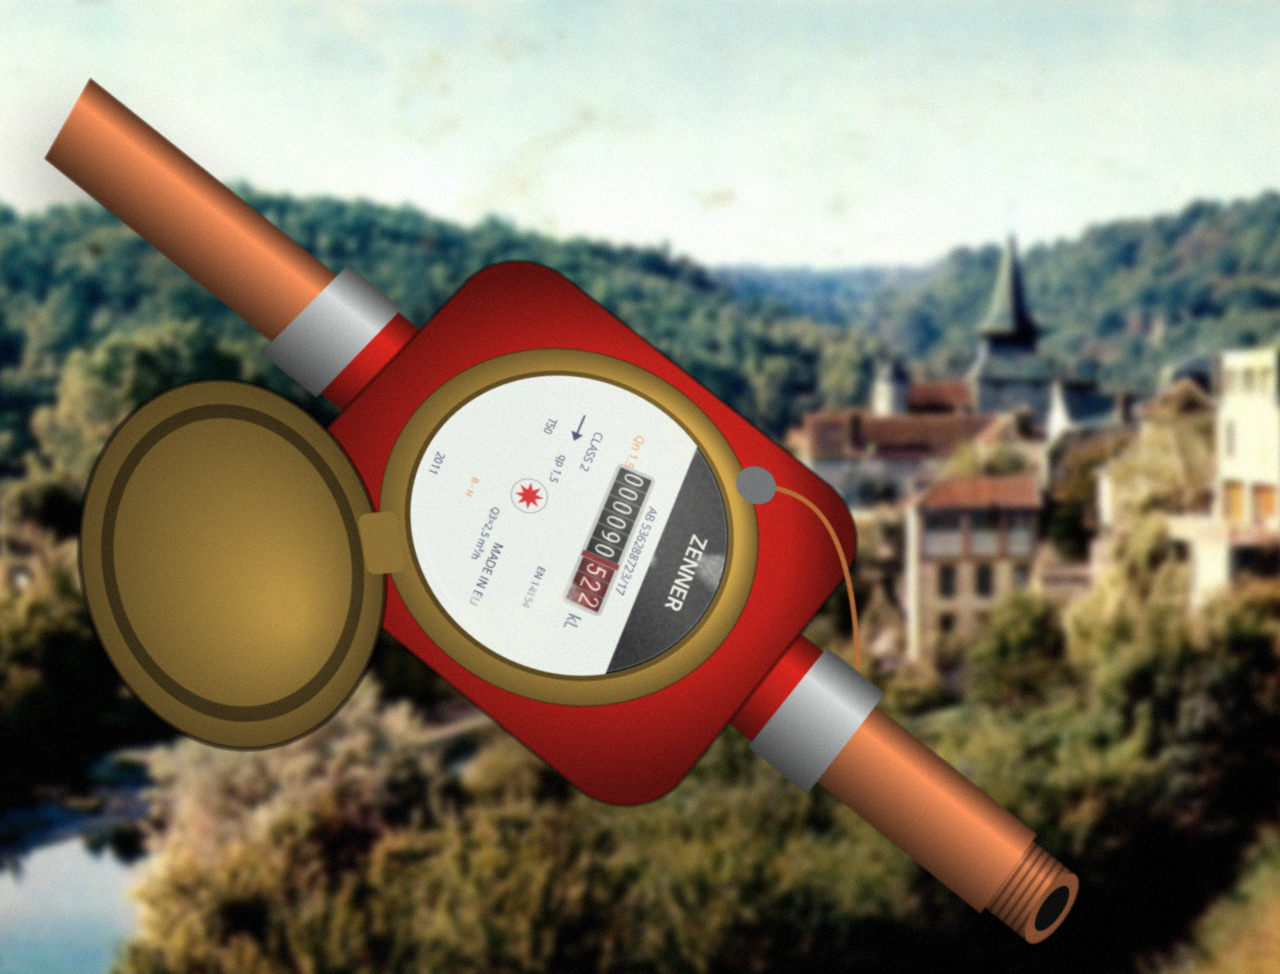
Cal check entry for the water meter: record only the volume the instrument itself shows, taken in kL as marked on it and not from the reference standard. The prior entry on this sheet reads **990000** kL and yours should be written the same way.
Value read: **90.522** kL
